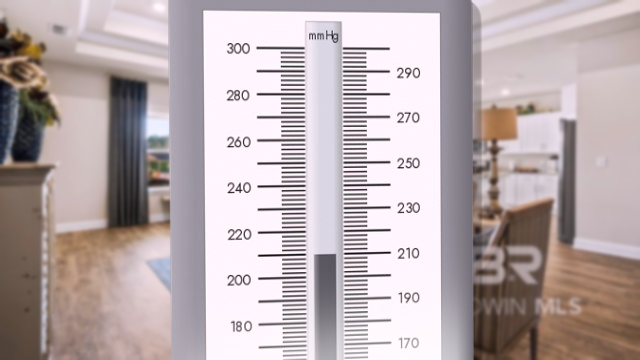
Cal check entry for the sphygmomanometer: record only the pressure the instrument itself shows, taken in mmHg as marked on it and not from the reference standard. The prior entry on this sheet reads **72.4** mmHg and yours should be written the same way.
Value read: **210** mmHg
